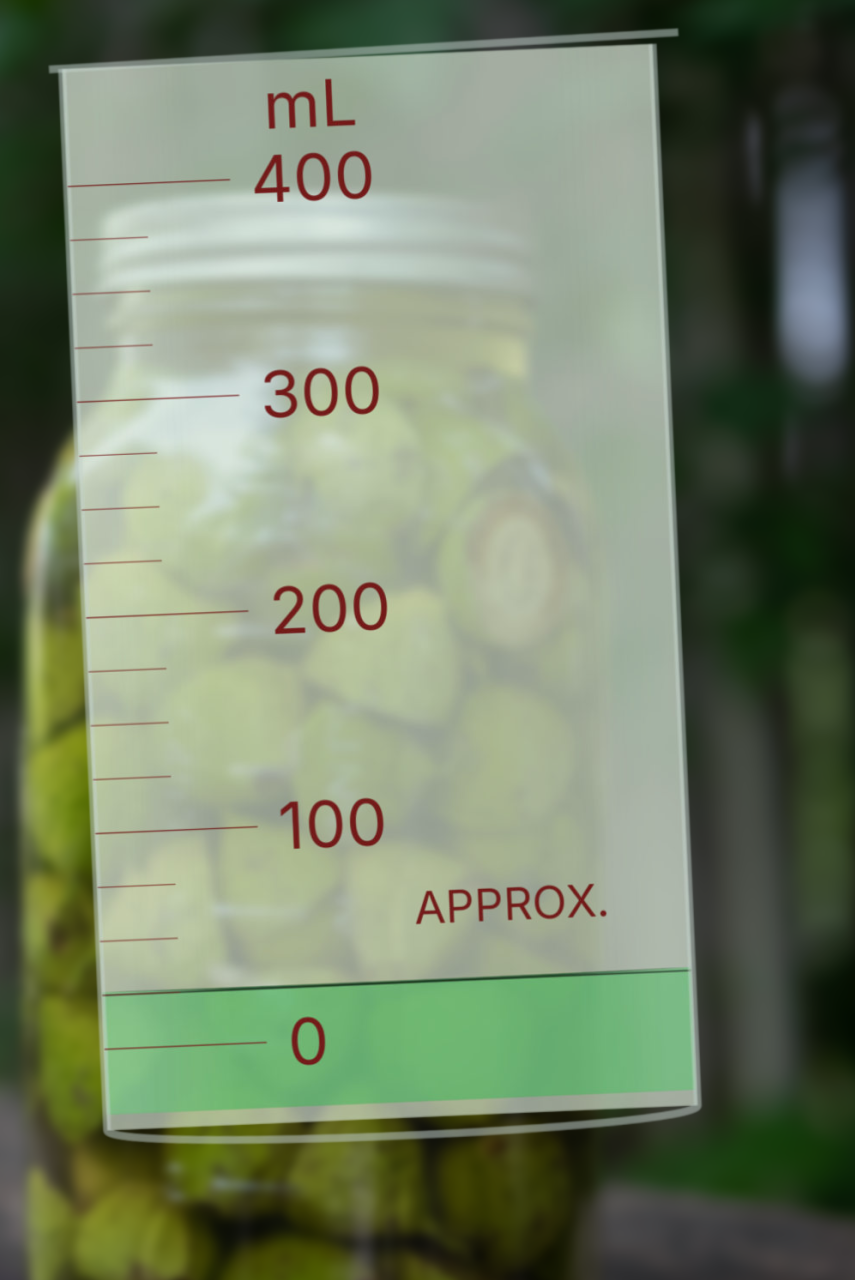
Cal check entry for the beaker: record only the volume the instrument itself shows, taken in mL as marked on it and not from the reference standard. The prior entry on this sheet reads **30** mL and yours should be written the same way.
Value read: **25** mL
